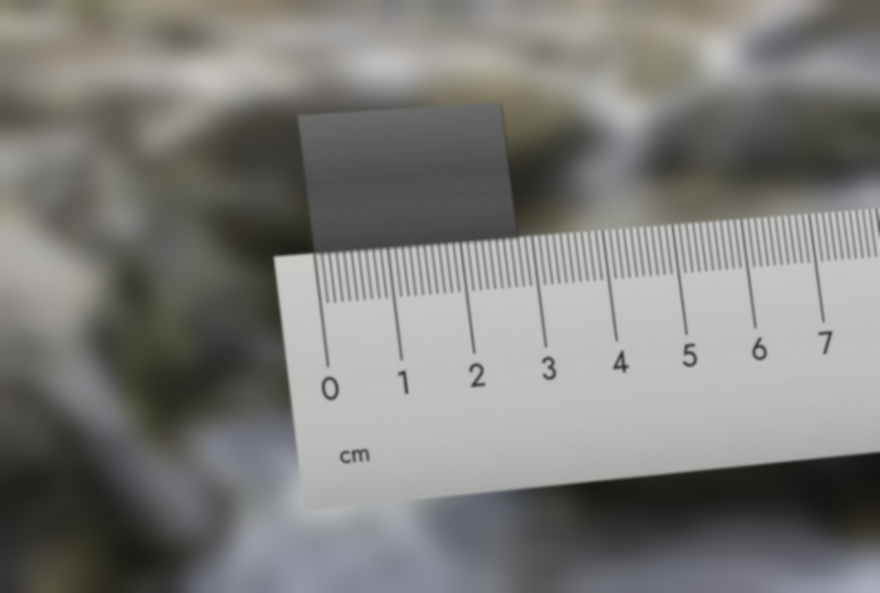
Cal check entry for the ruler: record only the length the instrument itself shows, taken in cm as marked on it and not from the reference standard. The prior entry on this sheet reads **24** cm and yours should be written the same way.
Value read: **2.8** cm
